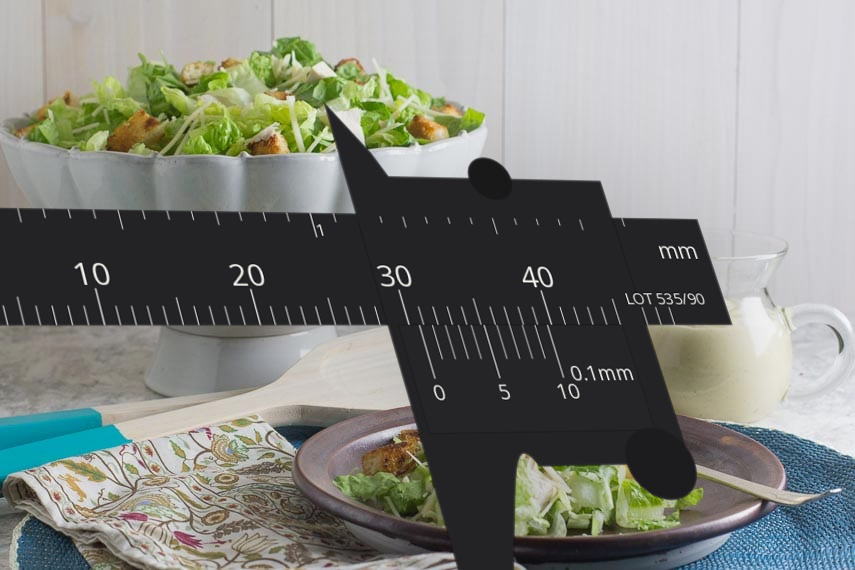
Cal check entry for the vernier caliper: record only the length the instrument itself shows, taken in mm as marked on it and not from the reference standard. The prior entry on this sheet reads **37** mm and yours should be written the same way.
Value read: **30.7** mm
